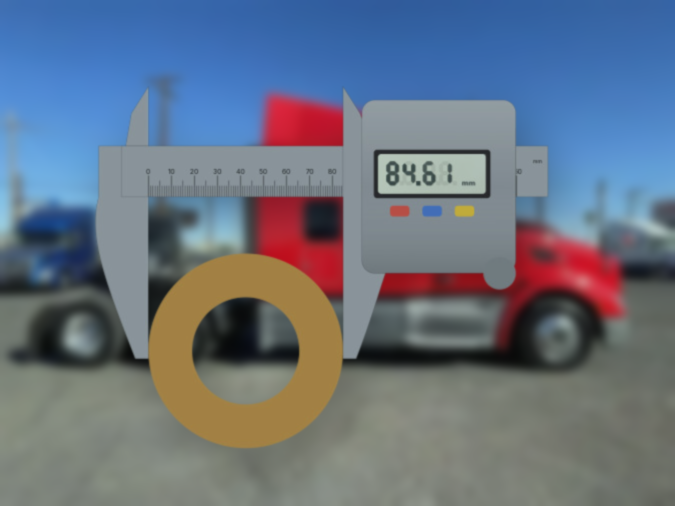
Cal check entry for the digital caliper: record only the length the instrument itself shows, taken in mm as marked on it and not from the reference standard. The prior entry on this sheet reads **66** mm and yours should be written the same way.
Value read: **84.61** mm
